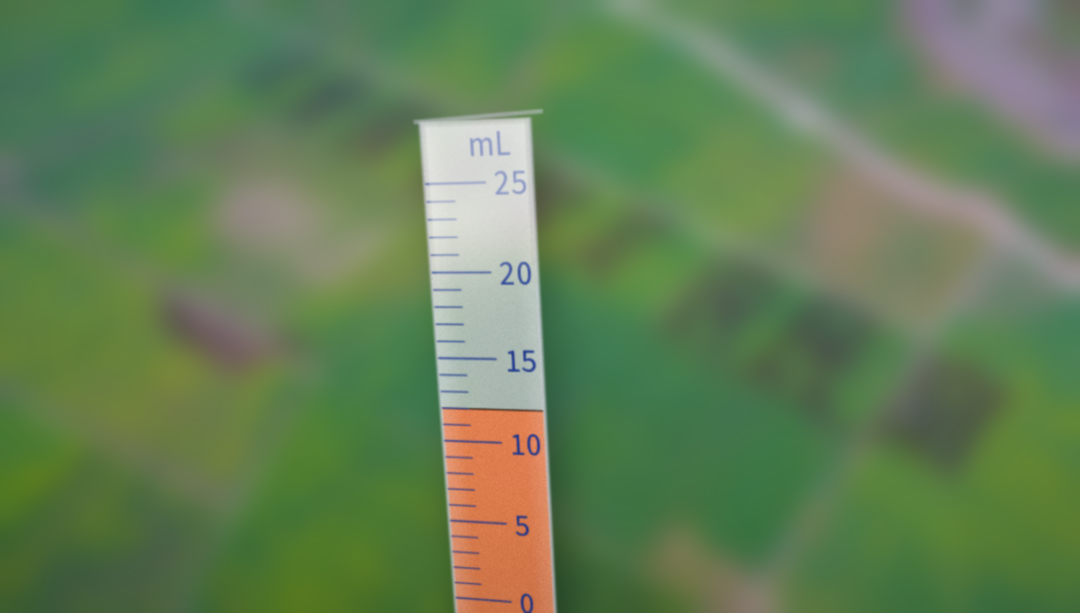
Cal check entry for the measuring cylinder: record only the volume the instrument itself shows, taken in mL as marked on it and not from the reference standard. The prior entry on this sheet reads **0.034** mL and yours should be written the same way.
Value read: **12** mL
